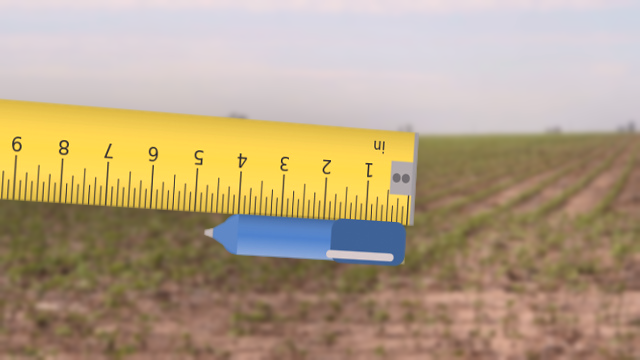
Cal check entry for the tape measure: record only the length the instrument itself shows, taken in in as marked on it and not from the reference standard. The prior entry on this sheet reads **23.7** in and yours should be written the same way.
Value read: **4.75** in
